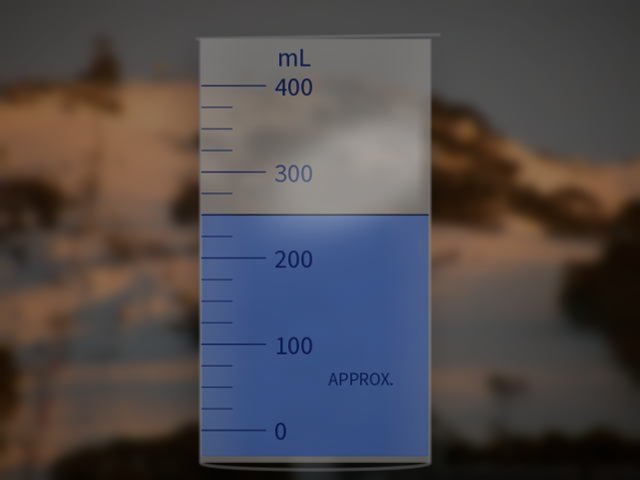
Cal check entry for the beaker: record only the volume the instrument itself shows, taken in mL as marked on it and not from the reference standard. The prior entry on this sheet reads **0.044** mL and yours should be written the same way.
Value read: **250** mL
